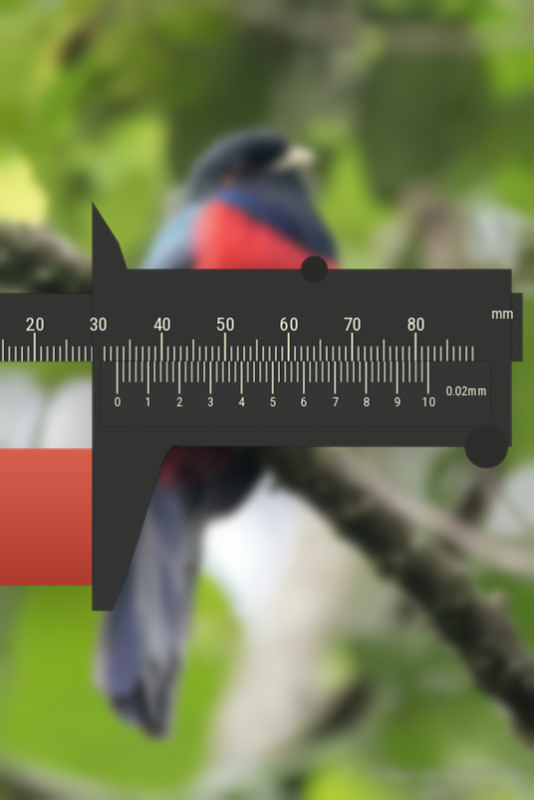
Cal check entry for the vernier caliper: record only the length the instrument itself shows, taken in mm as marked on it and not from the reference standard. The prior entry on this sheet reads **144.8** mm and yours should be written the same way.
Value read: **33.0** mm
